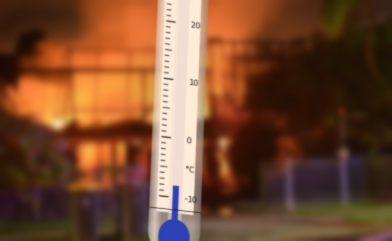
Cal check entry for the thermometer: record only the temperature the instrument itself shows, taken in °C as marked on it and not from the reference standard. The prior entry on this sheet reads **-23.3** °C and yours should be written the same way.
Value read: **-8** °C
